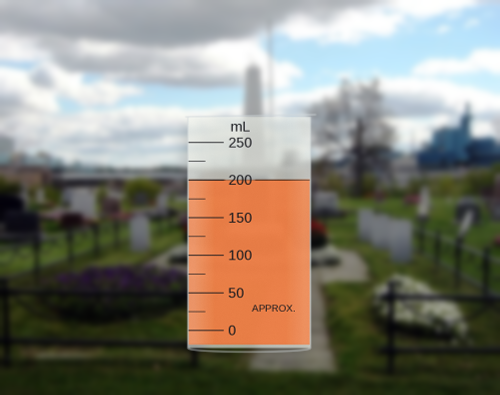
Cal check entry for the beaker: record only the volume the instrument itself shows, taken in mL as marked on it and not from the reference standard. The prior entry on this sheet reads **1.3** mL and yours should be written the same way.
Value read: **200** mL
